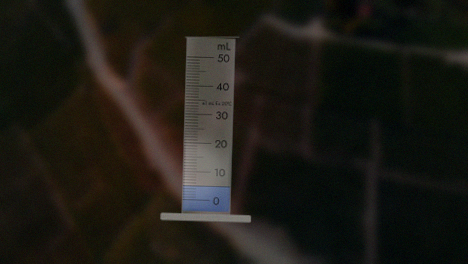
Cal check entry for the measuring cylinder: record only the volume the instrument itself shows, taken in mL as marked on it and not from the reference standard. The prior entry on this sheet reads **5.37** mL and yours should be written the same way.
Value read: **5** mL
